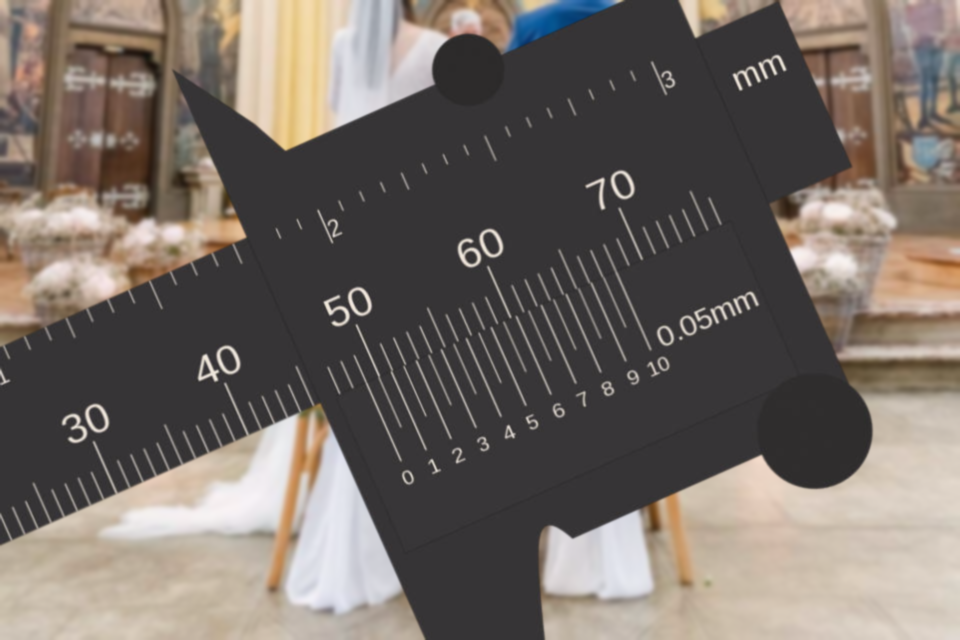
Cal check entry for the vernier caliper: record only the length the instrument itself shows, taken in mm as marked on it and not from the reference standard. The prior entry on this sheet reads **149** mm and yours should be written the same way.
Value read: **49.0** mm
